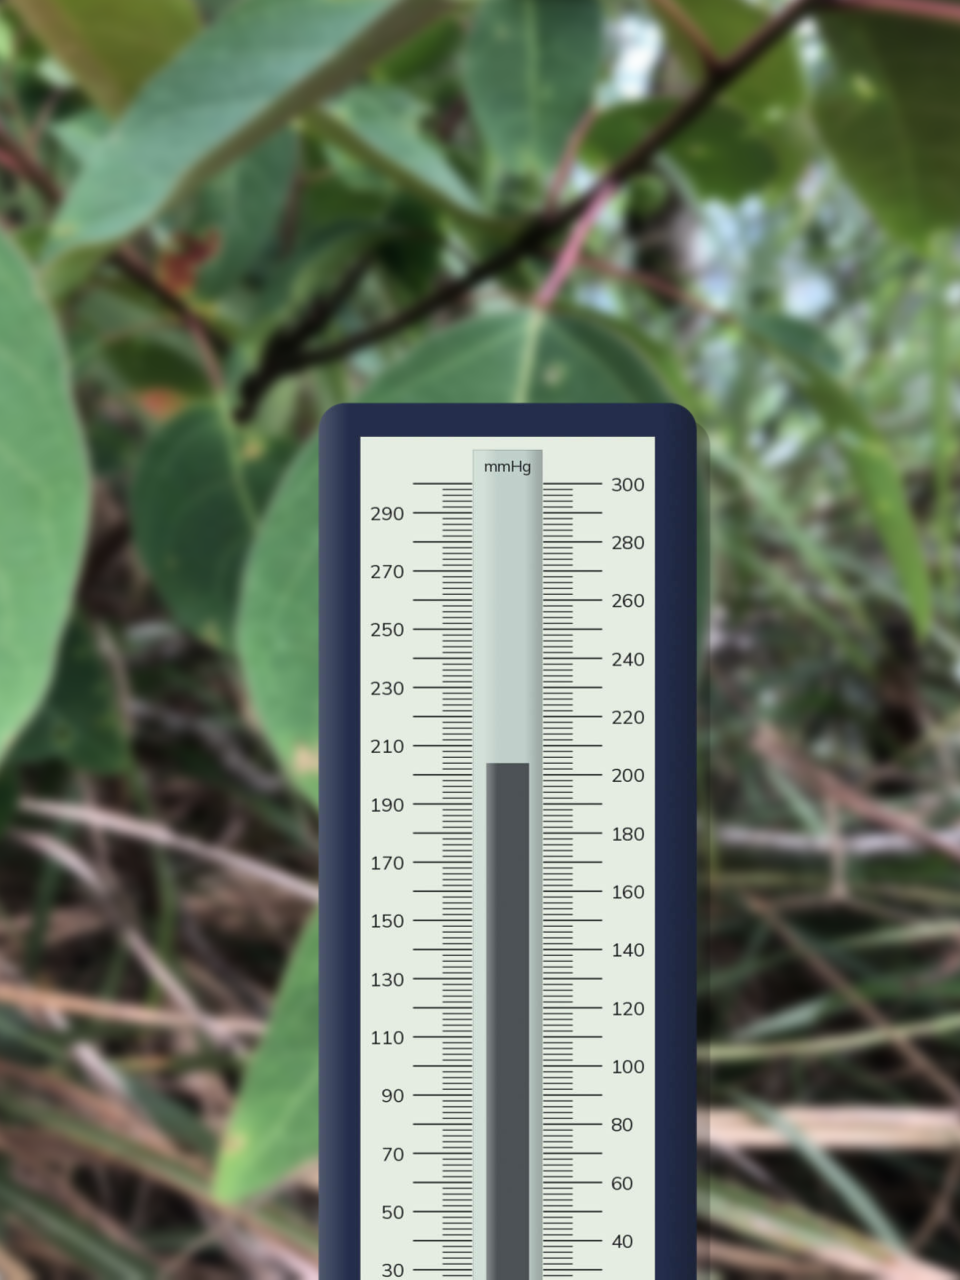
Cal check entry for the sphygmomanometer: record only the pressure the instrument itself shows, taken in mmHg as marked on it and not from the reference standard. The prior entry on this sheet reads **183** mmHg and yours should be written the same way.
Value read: **204** mmHg
